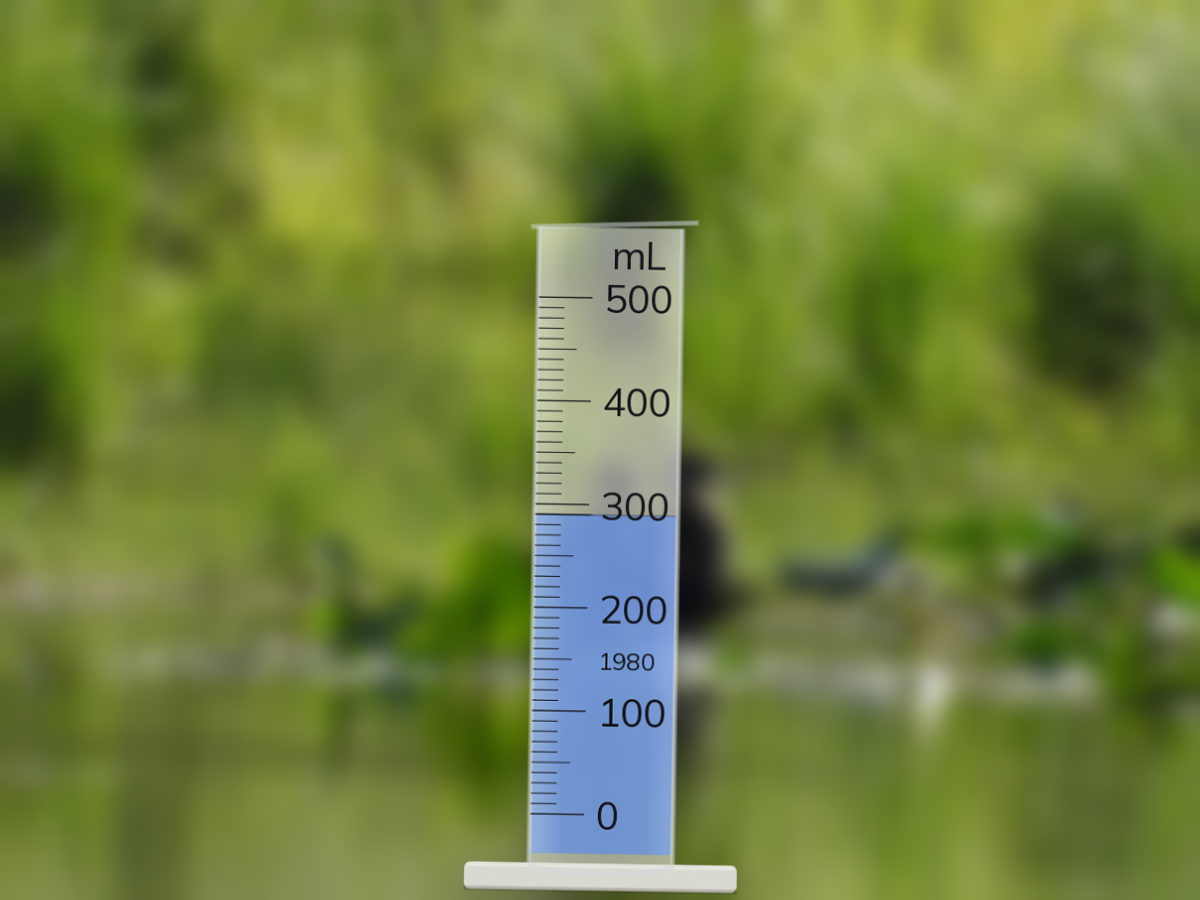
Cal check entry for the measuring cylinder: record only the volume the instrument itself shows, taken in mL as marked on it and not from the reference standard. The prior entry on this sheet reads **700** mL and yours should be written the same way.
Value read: **290** mL
